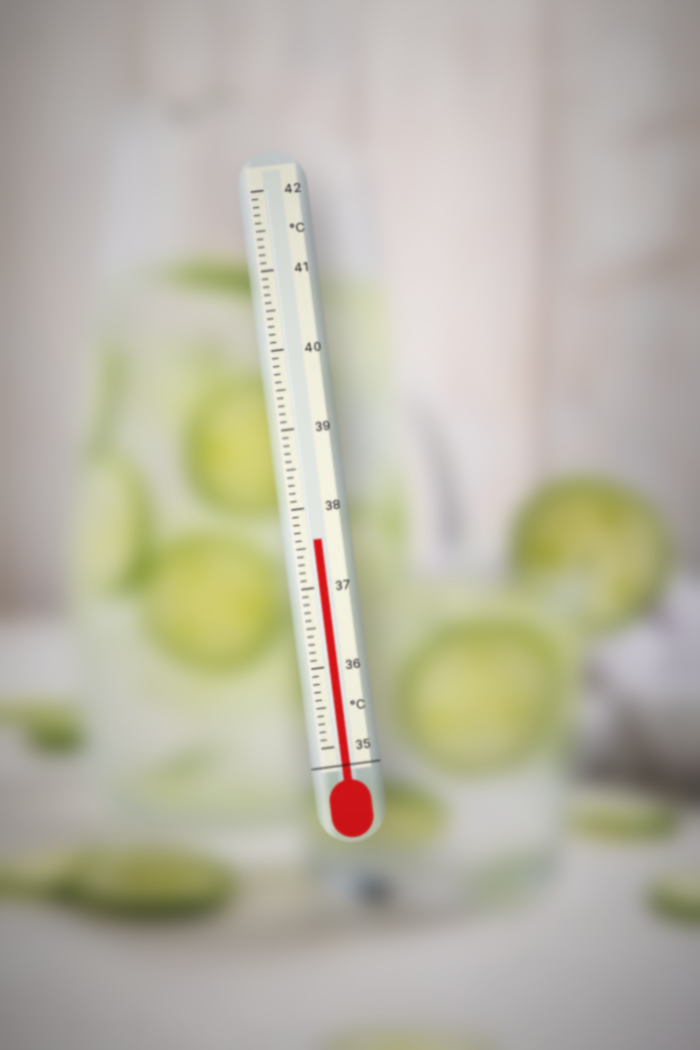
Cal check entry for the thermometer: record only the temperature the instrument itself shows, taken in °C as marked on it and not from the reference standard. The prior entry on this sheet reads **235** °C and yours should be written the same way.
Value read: **37.6** °C
